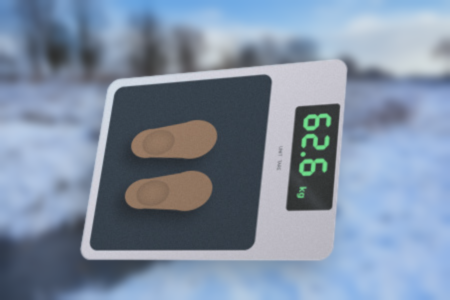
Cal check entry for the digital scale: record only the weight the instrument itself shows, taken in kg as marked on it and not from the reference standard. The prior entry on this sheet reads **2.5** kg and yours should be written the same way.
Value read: **62.6** kg
